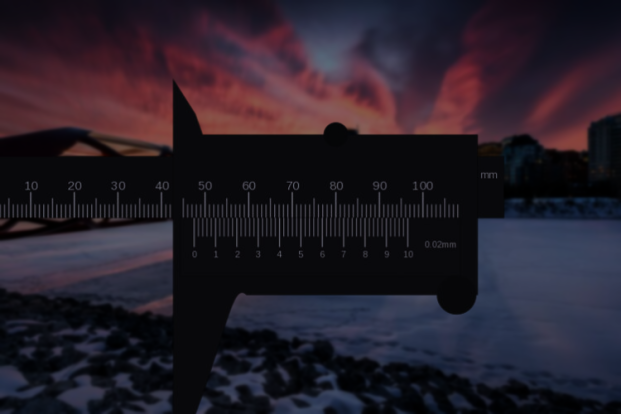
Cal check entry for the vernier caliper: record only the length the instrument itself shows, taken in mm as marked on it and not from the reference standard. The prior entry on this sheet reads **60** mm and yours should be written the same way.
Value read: **47.5** mm
